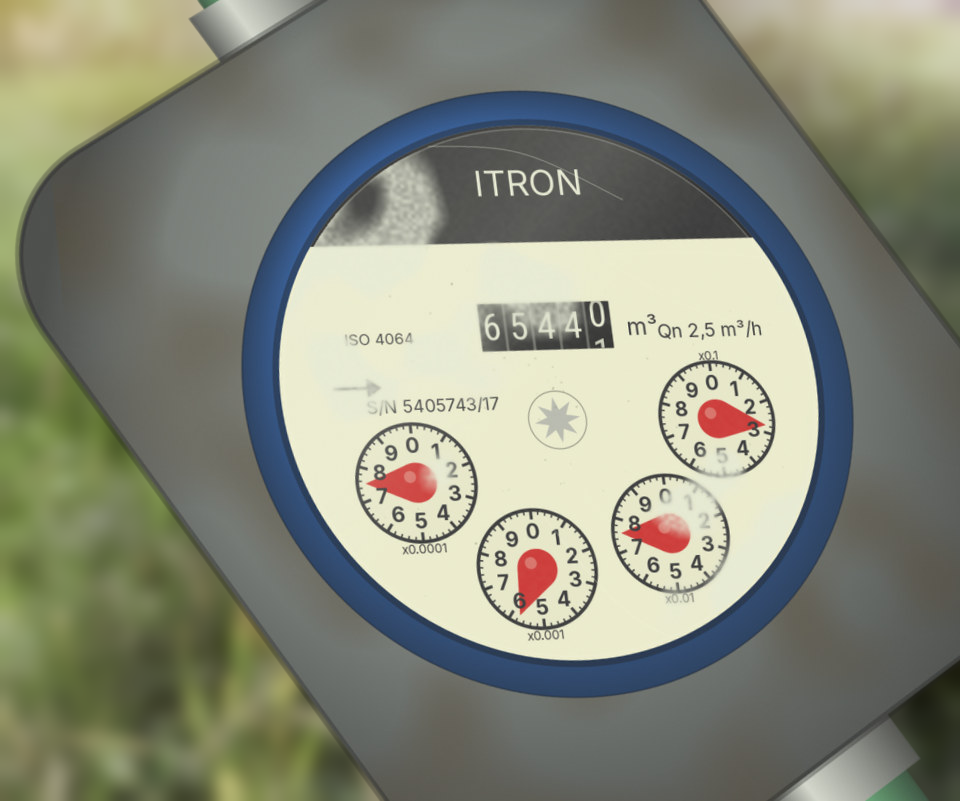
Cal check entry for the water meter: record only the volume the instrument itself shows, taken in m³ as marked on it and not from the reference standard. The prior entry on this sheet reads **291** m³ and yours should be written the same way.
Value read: **65440.2757** m³
